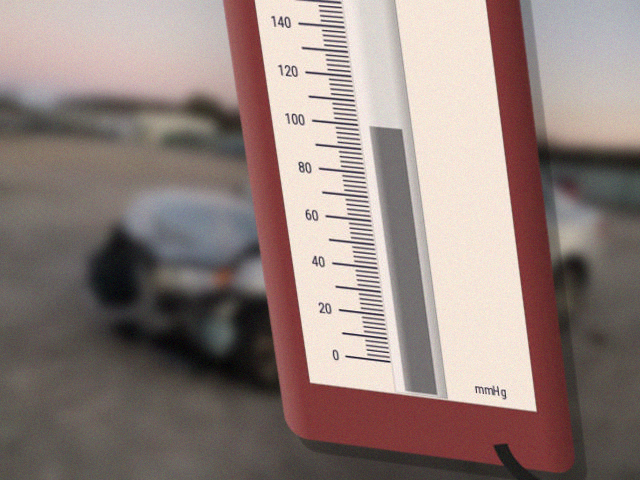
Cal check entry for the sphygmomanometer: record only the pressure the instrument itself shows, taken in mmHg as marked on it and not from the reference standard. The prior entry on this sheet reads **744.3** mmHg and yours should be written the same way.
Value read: **100** mmHg
